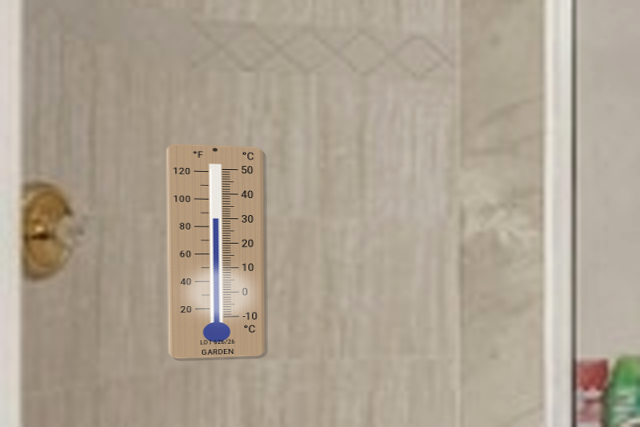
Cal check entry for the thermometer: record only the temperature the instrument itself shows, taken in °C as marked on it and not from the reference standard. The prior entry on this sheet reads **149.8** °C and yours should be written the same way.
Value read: **30** °C
